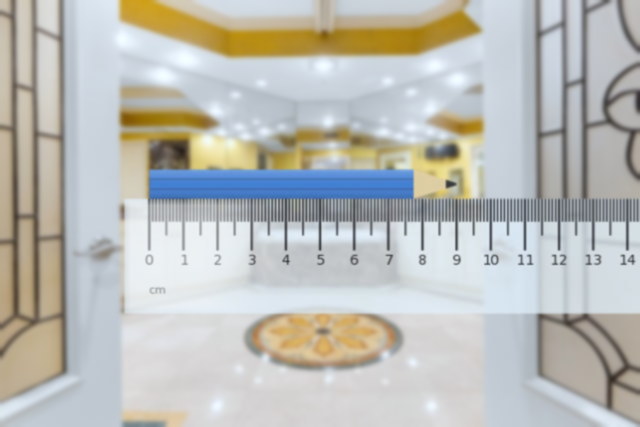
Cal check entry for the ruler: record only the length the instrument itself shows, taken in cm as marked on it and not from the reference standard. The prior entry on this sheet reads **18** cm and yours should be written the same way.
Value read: **9** cm
